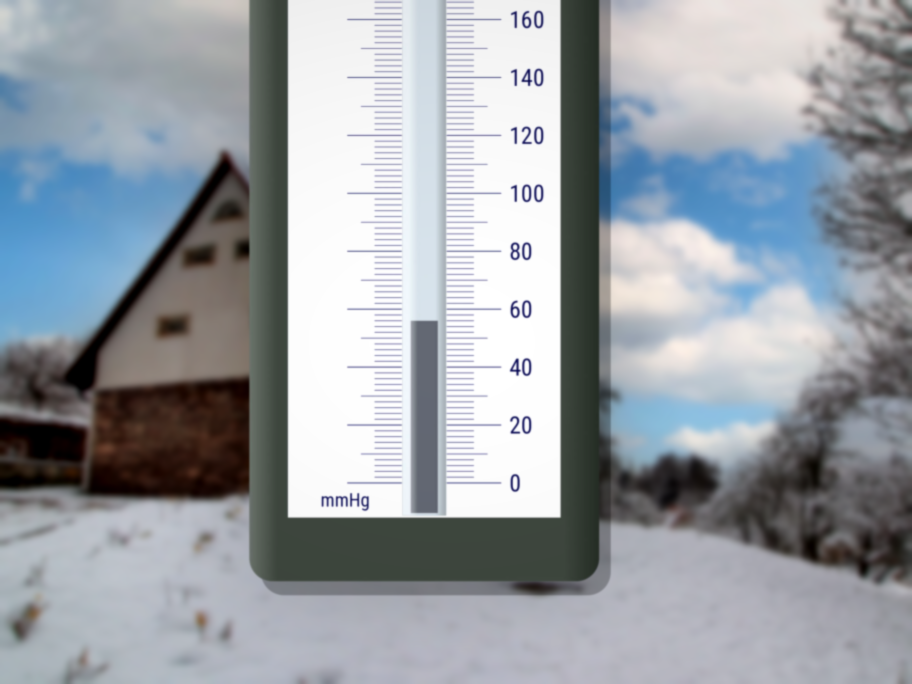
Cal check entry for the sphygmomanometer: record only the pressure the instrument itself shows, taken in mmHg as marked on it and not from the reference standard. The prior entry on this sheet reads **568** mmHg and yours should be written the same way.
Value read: **56** mmHg
